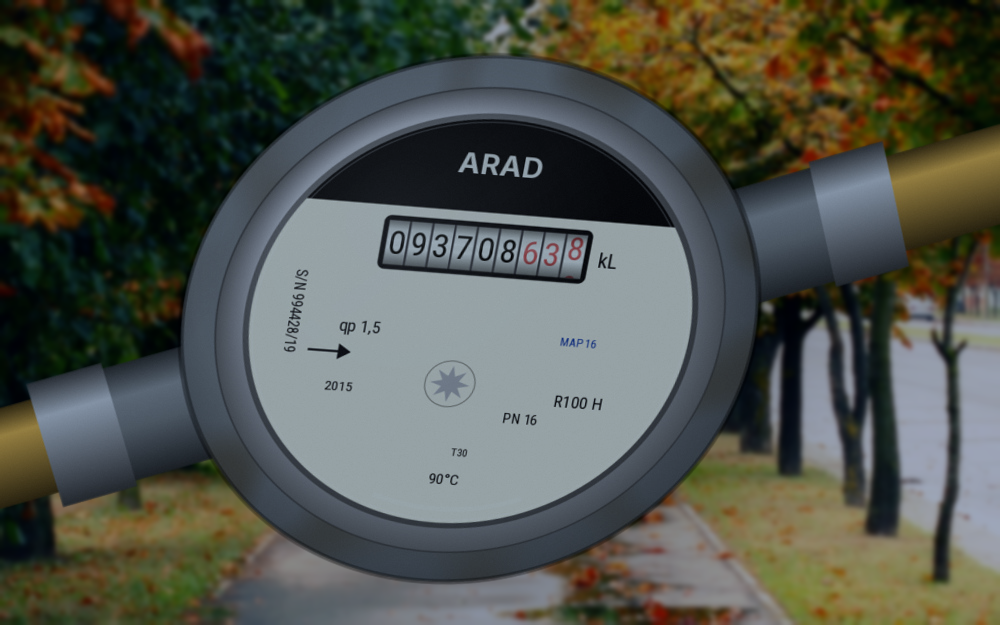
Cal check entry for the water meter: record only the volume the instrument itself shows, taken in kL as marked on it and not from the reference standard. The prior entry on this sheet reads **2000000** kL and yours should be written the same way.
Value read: **93708.638** kL
